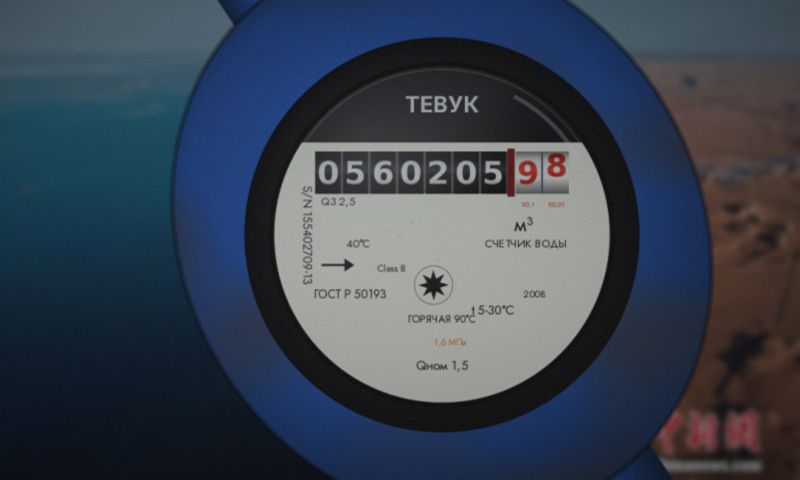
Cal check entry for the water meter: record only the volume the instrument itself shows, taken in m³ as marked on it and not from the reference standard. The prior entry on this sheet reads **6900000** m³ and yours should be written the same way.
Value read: **560205.98** m³
